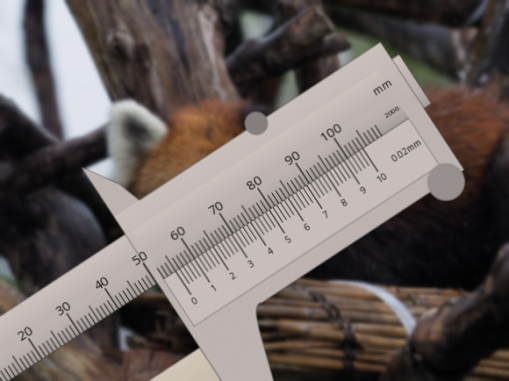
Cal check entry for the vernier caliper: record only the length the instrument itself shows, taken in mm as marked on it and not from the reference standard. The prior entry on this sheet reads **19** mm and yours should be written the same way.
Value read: **55.0** mm
